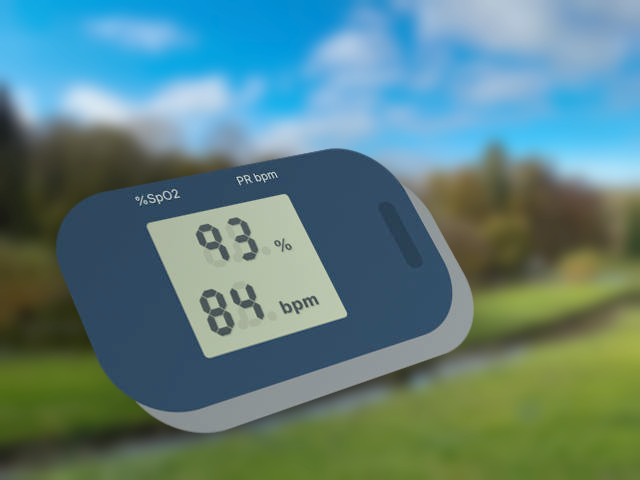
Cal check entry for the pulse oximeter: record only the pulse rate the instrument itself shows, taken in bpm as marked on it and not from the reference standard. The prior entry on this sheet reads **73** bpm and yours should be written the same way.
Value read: **84** bpm
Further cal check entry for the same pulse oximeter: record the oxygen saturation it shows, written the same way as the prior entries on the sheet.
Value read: **93** %
